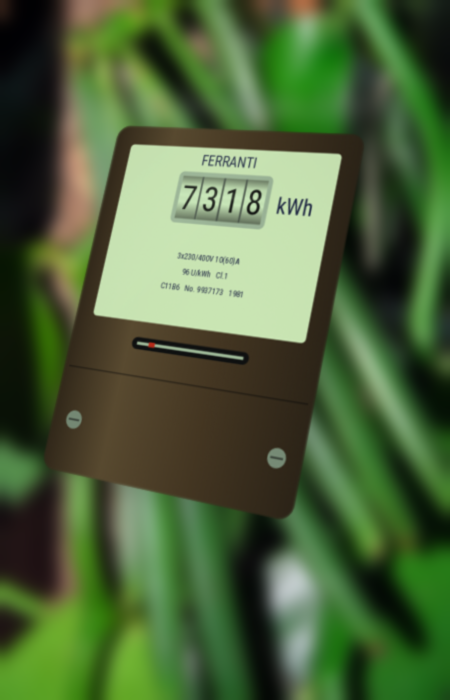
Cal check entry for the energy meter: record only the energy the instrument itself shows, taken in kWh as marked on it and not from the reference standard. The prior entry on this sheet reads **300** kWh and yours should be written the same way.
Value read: **7318** kWh
